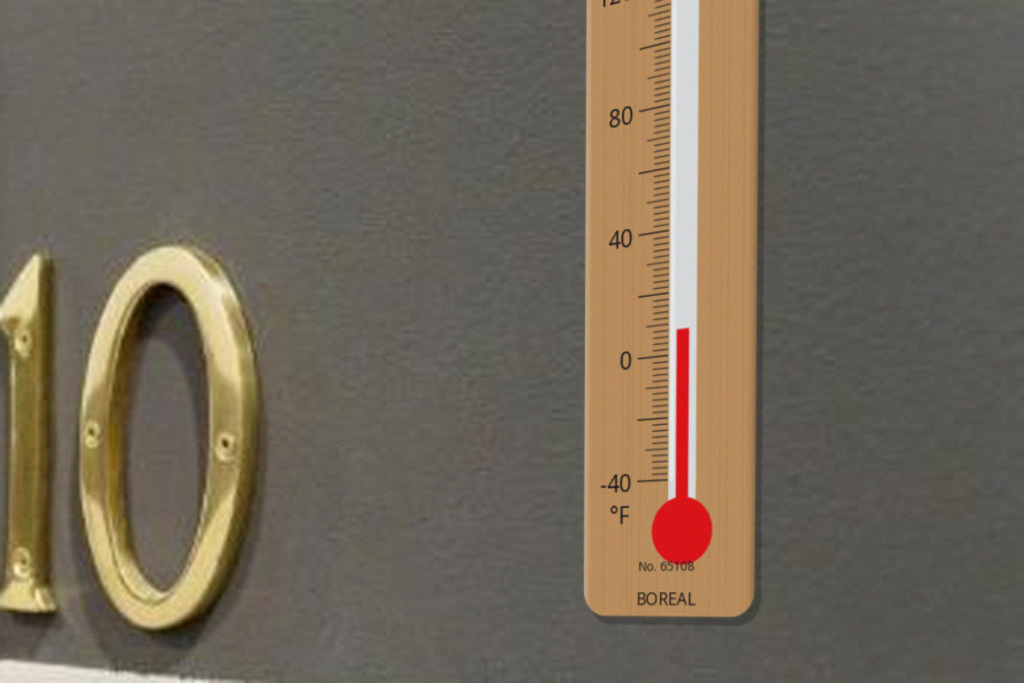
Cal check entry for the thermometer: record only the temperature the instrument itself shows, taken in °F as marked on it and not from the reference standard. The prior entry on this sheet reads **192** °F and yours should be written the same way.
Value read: **8** °F
